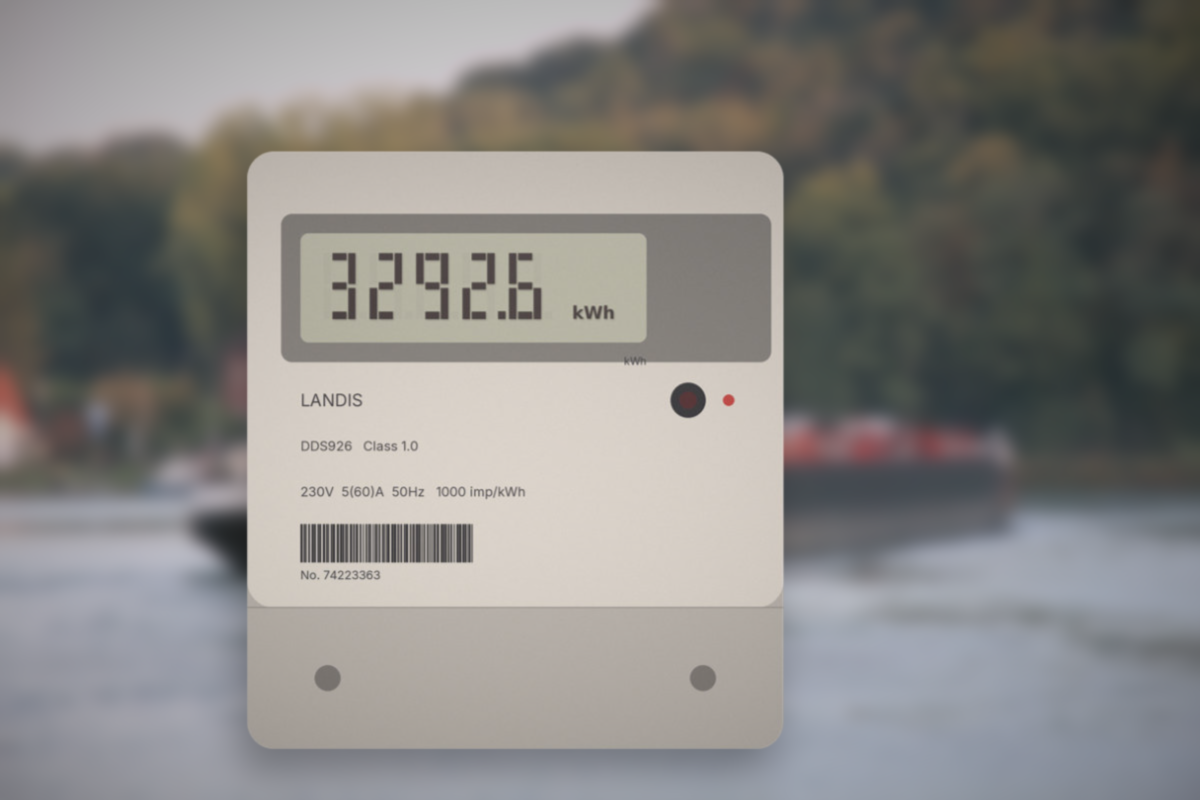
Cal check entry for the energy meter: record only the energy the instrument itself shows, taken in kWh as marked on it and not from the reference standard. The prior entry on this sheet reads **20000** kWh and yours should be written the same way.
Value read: **3292.6** kWh
